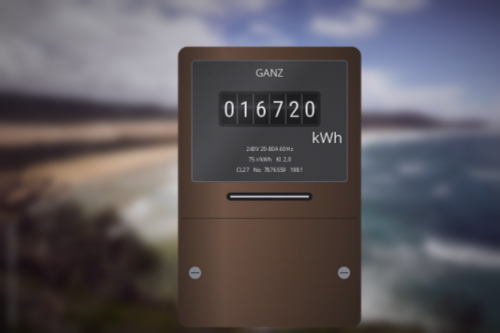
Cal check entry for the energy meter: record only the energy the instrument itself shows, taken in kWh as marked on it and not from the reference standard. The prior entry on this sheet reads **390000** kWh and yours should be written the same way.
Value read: **16720** kWh
